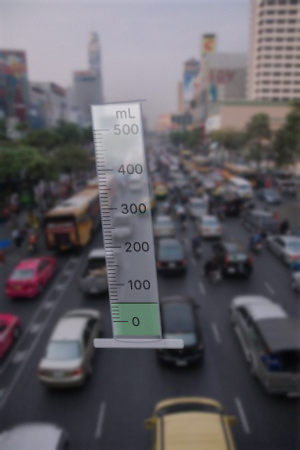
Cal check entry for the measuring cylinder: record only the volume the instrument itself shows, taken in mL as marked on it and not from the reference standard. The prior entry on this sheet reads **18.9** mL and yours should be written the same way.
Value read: **50** mL
